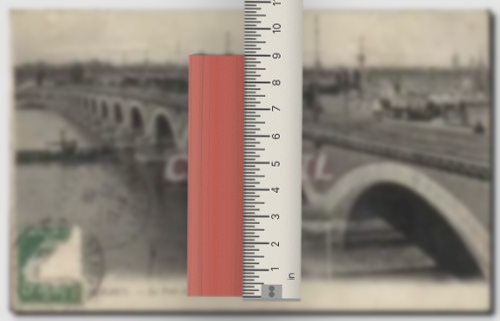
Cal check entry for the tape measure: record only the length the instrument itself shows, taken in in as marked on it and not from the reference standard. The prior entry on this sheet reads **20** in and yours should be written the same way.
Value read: **9** in
